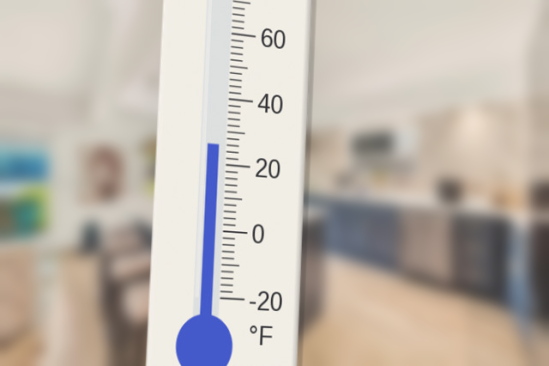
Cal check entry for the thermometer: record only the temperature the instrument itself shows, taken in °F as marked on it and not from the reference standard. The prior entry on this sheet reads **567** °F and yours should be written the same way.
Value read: **26** °F
